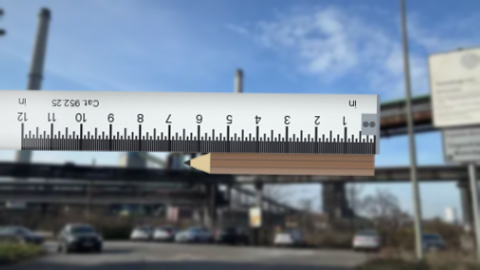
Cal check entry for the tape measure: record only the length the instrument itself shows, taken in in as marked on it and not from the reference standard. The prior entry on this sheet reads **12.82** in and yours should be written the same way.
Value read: **6.5** in
